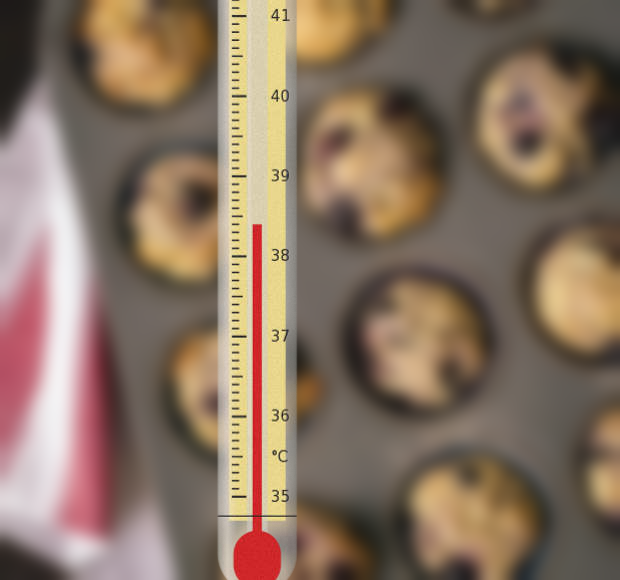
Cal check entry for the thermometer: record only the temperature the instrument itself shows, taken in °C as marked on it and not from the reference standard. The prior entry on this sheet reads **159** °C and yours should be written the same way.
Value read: **38.4** °C
